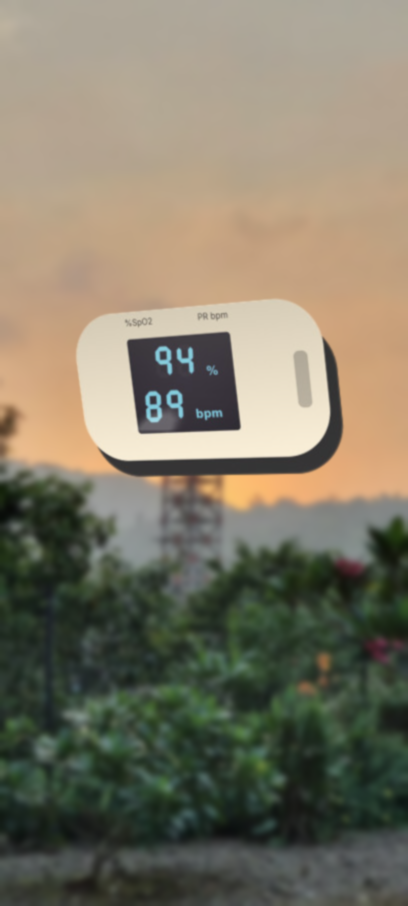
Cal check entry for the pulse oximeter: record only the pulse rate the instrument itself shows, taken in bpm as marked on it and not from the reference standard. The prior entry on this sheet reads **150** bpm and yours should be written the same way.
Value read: **89** bpm
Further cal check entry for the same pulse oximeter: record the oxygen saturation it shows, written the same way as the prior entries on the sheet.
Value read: **94** %
